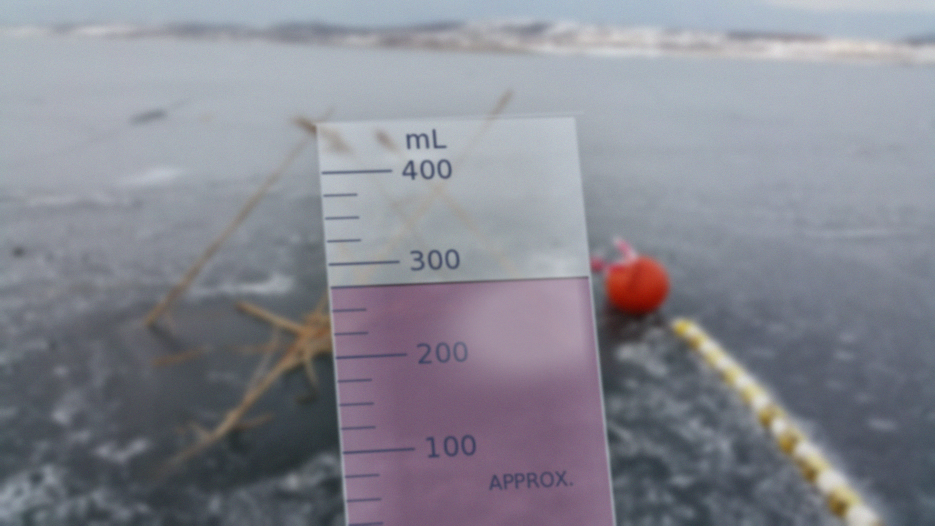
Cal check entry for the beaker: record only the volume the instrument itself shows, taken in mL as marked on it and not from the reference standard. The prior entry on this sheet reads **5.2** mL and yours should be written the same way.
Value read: **275** mL
